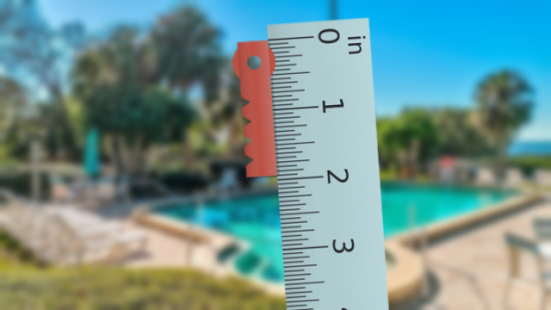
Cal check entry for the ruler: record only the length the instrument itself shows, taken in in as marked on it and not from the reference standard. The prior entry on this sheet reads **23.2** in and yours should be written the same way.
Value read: **1.9375** in
